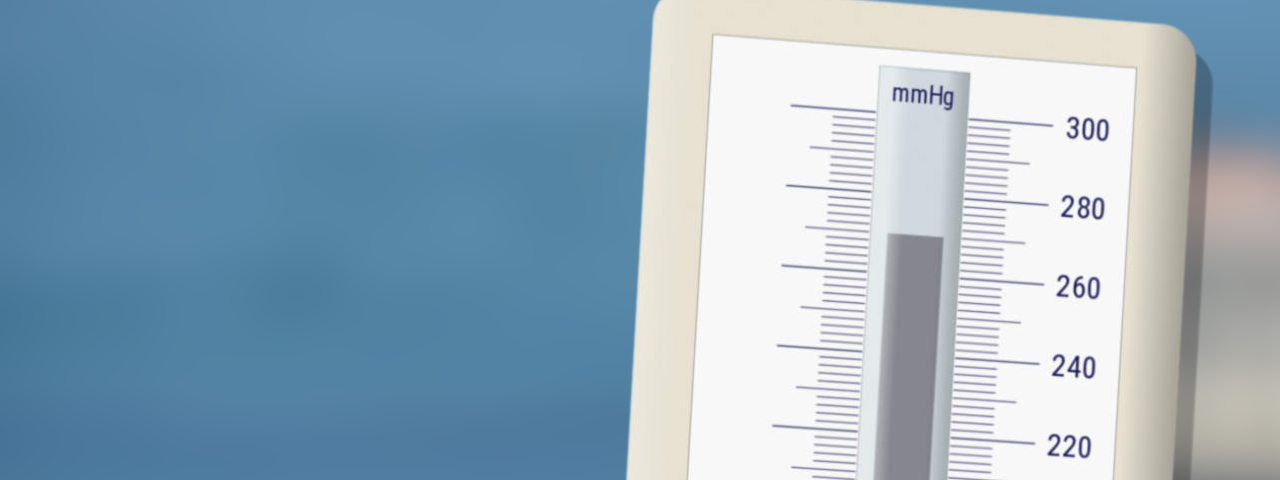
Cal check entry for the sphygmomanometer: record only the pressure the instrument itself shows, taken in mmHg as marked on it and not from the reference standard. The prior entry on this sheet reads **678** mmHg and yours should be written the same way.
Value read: **270** mmHg
